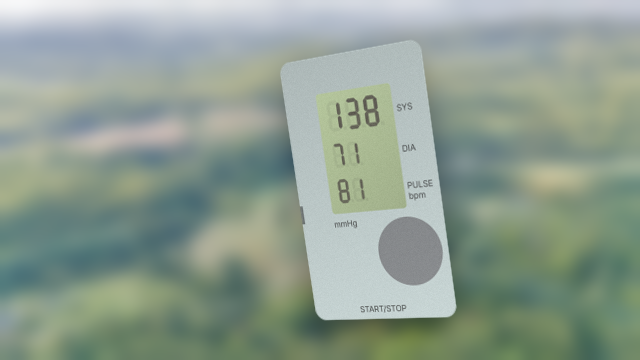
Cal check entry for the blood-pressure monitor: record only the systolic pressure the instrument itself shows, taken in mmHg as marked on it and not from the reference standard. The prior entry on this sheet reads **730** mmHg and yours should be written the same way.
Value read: **138** mmHg
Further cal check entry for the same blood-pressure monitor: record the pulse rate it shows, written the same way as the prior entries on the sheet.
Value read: **81** bpm
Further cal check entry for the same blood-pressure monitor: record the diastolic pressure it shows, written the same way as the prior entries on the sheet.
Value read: **71** mmHg
